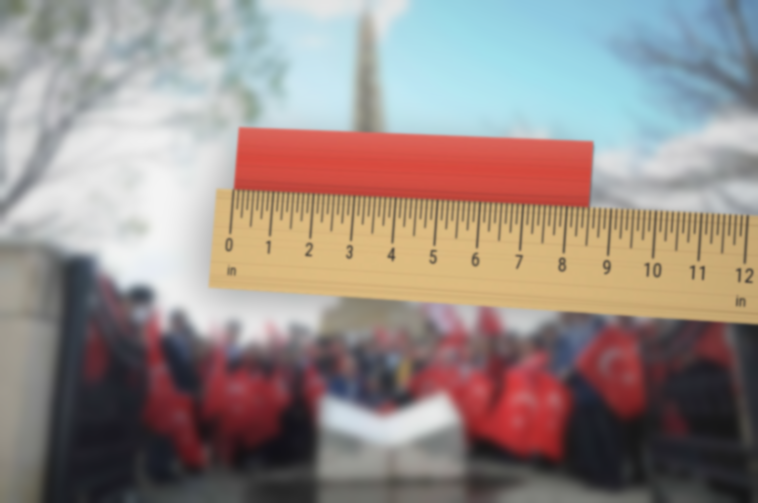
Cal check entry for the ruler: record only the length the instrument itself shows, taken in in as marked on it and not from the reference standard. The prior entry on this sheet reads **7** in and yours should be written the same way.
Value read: **8.5** in
